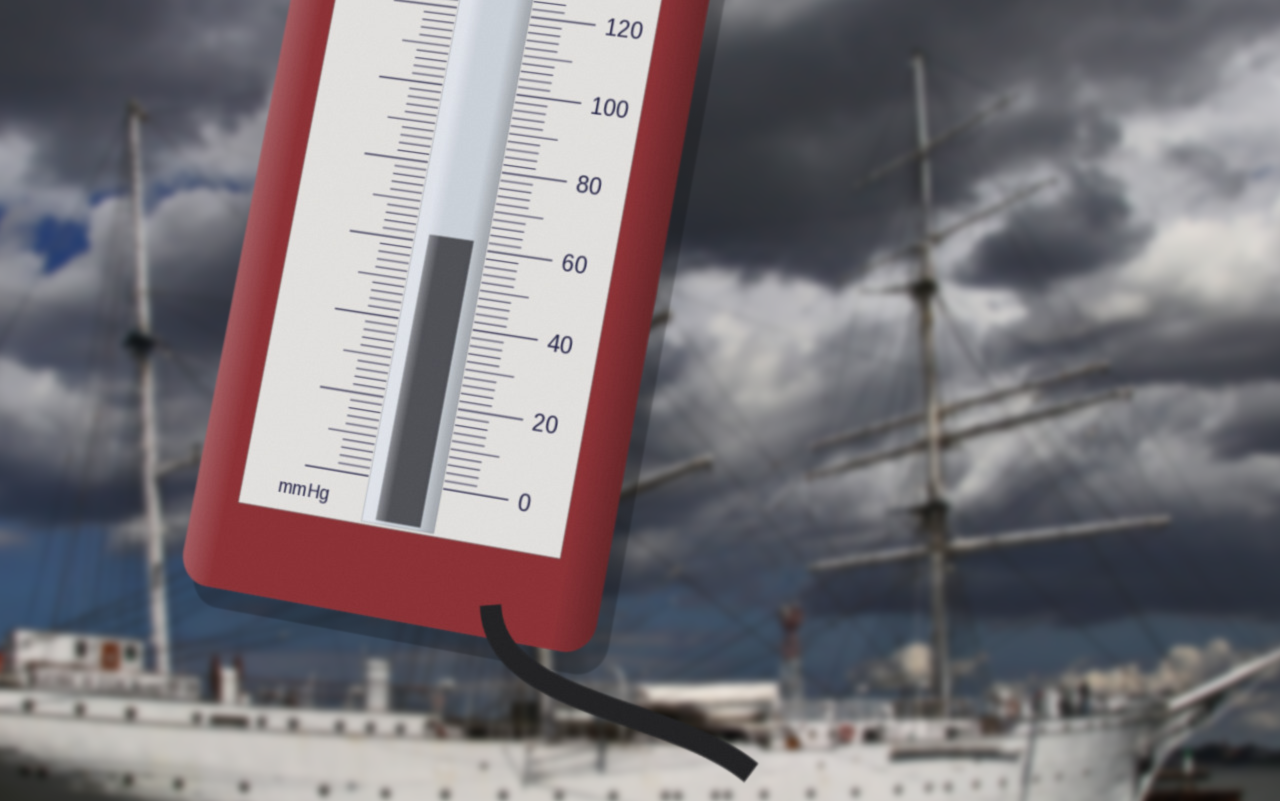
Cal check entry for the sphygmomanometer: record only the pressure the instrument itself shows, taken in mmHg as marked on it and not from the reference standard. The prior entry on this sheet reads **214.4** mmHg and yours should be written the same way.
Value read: **62** mmHg
